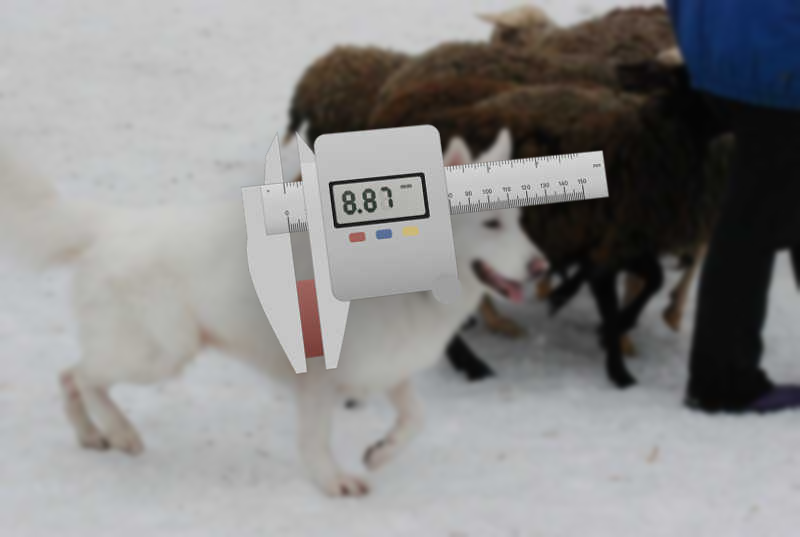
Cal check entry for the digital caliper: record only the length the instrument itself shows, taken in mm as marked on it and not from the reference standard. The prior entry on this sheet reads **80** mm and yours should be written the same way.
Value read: **8.87** mm
